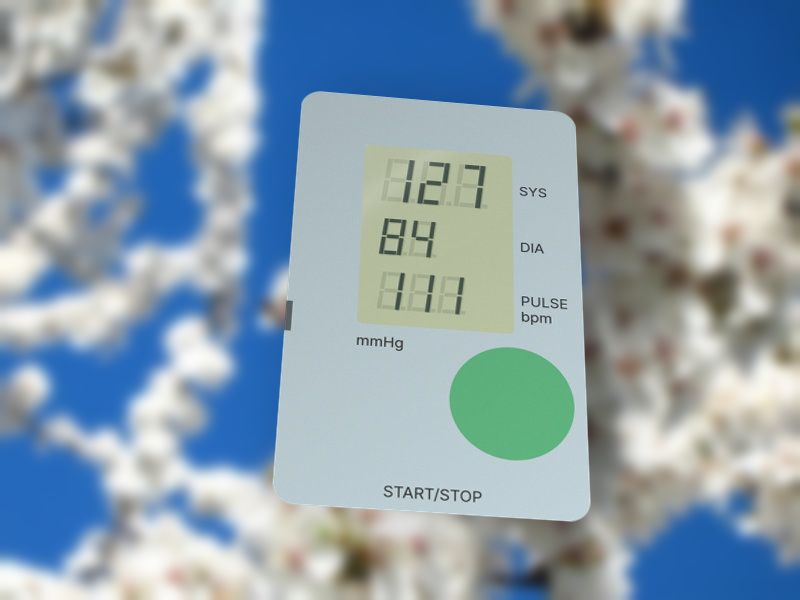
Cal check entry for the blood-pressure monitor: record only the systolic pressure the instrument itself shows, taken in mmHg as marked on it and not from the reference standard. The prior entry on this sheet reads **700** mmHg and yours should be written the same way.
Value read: **127** mmHg
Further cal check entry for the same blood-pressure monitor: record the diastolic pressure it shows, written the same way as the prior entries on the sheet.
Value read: **84** mmHg
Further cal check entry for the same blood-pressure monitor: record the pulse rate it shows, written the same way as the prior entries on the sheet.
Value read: **111** bpm
